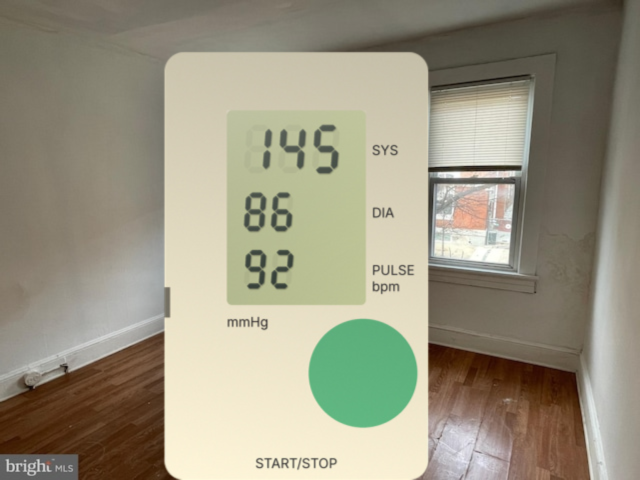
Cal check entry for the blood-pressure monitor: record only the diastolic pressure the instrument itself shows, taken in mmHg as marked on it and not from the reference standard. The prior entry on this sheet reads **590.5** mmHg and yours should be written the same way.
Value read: **86** mmHg
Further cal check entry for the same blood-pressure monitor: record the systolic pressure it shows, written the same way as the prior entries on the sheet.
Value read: **145** mmHg
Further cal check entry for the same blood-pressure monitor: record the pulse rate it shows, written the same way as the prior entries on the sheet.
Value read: **92** bpm
